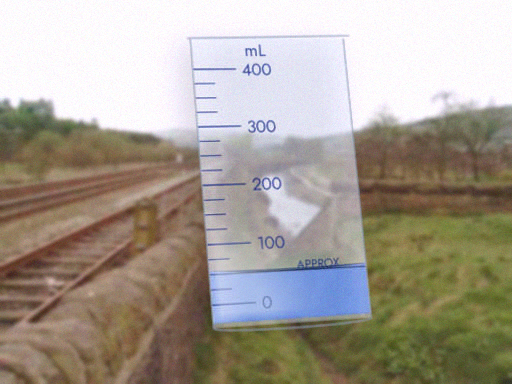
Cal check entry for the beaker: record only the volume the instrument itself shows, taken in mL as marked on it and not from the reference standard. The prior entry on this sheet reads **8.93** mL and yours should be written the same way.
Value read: **50** mL
